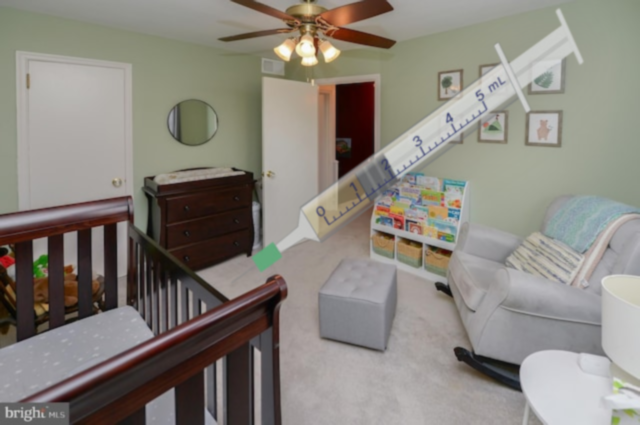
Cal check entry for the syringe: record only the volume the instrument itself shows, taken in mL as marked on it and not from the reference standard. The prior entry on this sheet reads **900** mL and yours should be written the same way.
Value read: **1.2** mL
